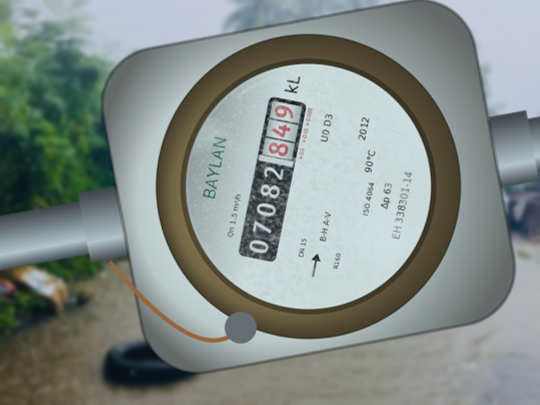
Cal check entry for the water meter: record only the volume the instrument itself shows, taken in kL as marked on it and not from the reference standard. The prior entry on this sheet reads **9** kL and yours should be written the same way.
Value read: **7082.849** kL
